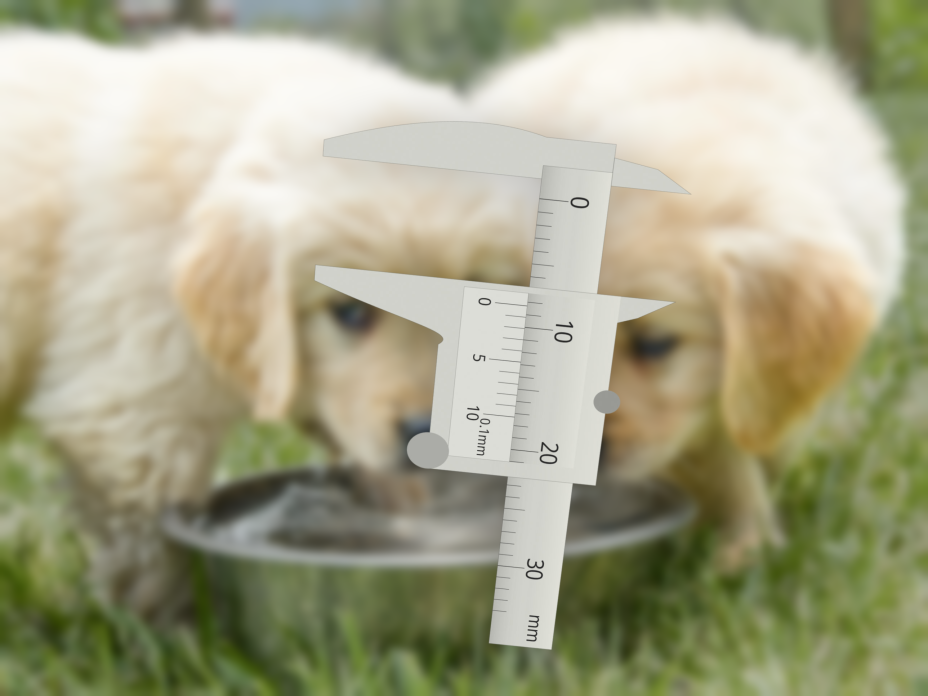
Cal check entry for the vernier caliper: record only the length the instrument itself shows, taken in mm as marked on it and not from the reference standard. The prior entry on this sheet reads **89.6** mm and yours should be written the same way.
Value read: **8.3** mm
